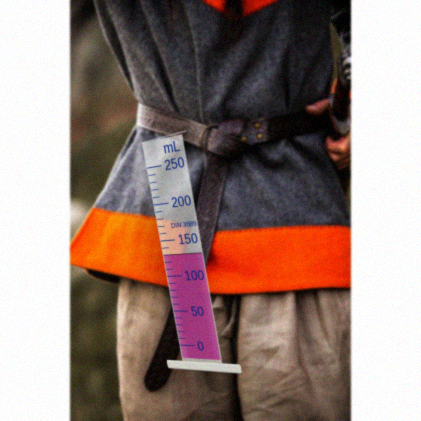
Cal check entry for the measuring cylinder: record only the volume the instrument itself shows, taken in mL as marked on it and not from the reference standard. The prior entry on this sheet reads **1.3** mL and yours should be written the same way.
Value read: **130** mL
